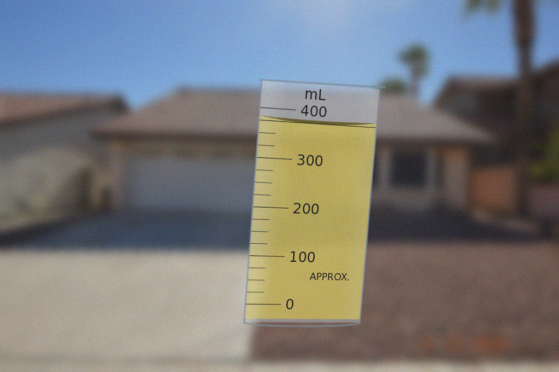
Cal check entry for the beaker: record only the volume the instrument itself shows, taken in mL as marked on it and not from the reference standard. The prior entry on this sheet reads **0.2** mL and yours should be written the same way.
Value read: **375** mL
